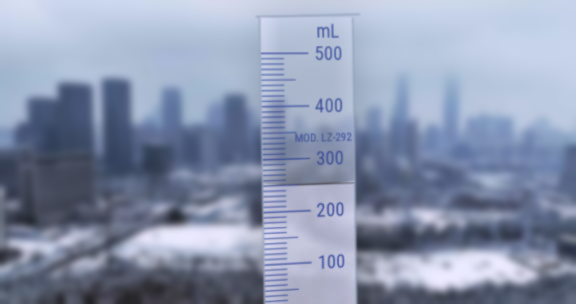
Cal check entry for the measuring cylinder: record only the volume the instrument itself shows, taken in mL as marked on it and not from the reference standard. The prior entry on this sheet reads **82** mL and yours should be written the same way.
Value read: **250** mL
